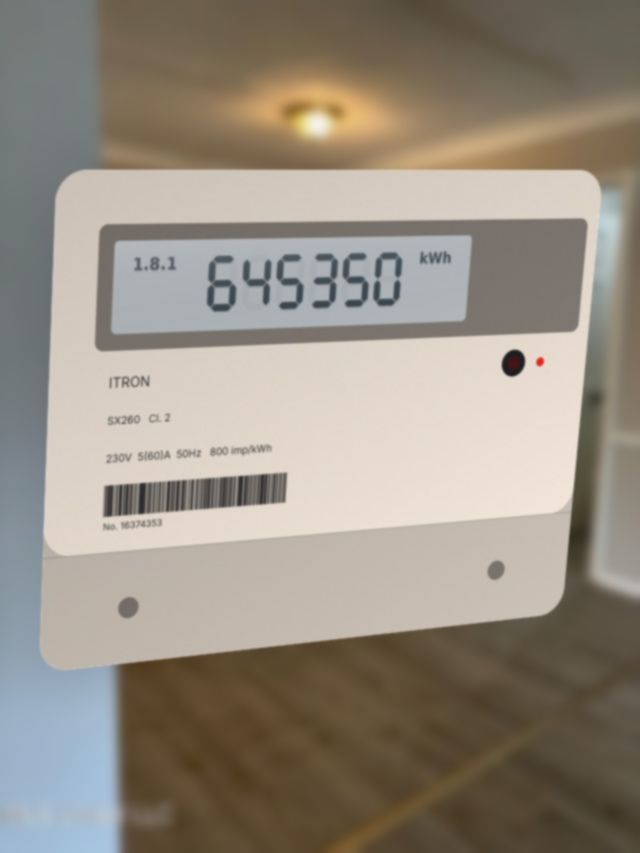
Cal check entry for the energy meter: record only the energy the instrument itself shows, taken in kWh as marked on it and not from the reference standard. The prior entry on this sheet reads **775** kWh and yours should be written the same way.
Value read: **645350** kWh
